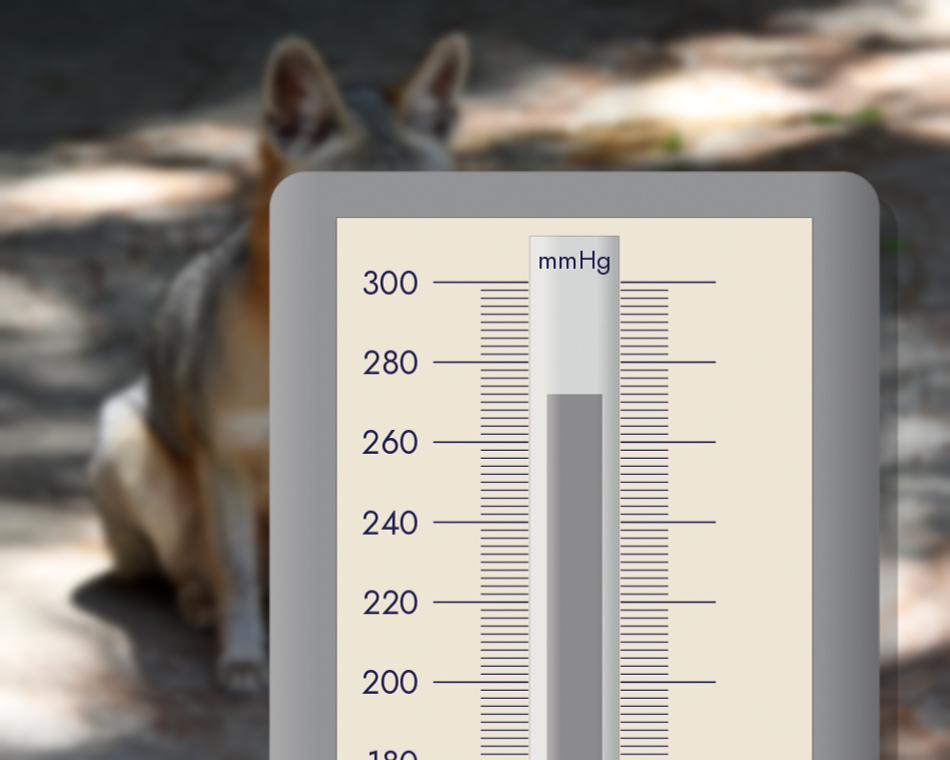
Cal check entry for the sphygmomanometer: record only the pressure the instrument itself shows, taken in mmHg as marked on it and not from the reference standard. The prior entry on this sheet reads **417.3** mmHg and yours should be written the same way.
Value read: **272** mmHg
